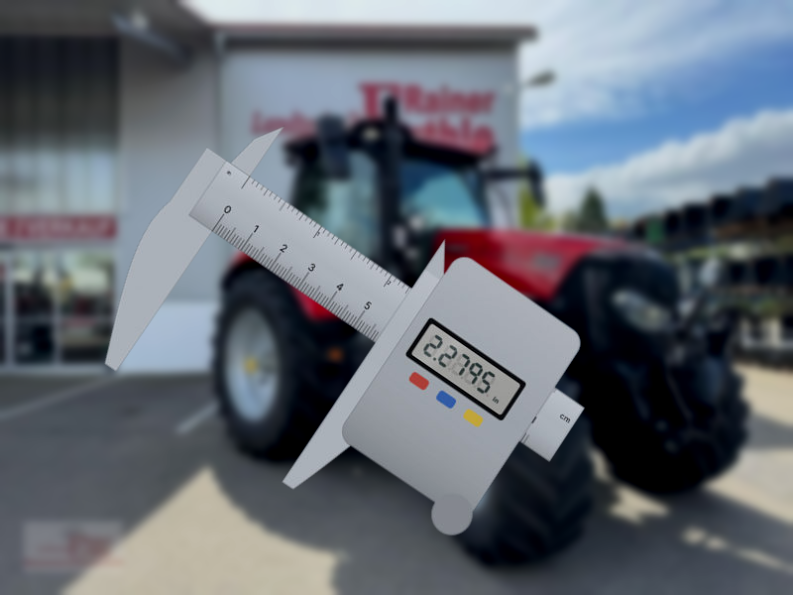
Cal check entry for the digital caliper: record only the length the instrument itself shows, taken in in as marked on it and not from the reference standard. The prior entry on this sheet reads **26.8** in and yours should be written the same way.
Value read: **2.2795** in
